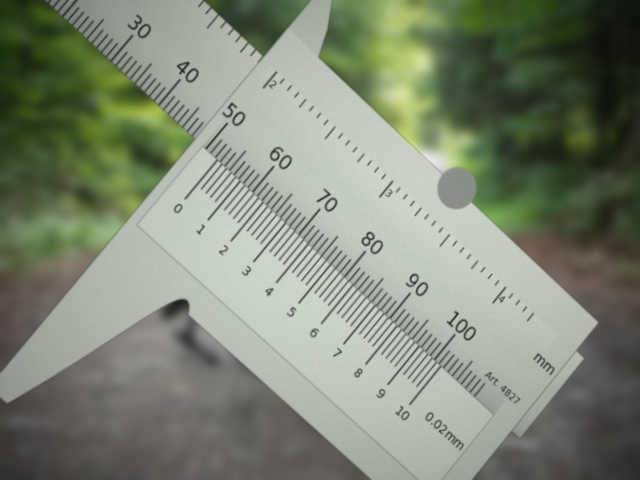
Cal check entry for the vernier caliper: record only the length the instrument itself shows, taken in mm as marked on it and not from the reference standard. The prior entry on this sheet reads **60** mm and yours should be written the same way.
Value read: **52.5** mm
